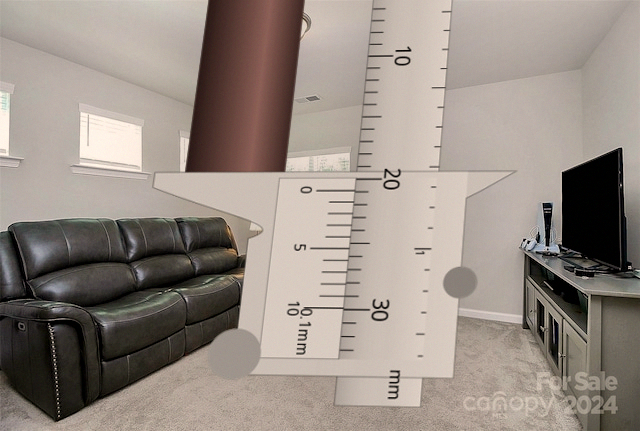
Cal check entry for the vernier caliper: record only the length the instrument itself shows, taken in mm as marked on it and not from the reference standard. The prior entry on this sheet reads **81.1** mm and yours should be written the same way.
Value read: **20.9** mm
